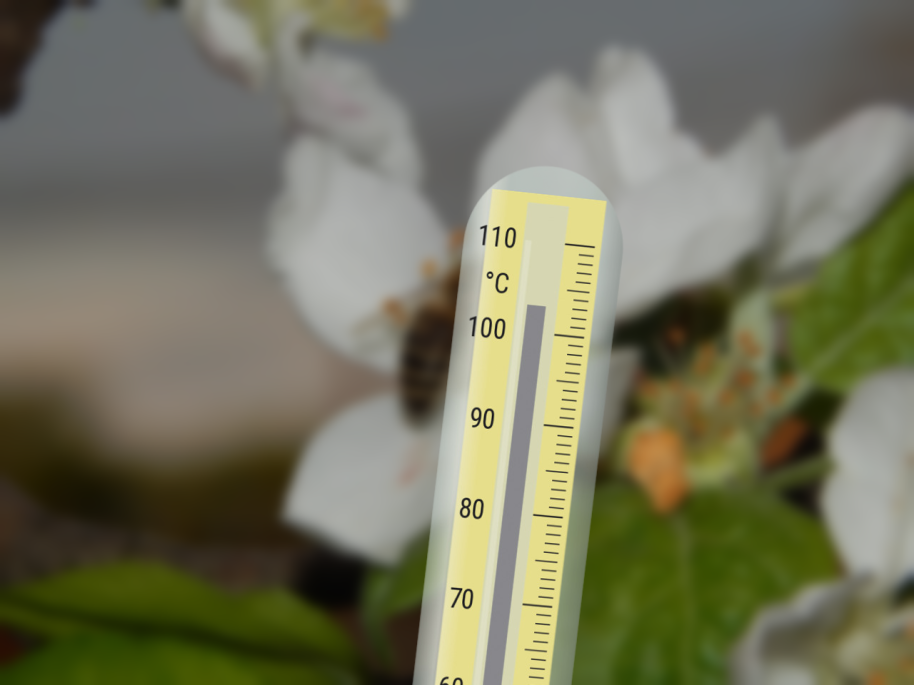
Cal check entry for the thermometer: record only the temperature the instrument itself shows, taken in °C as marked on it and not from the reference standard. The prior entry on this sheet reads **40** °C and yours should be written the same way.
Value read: **103** °C
